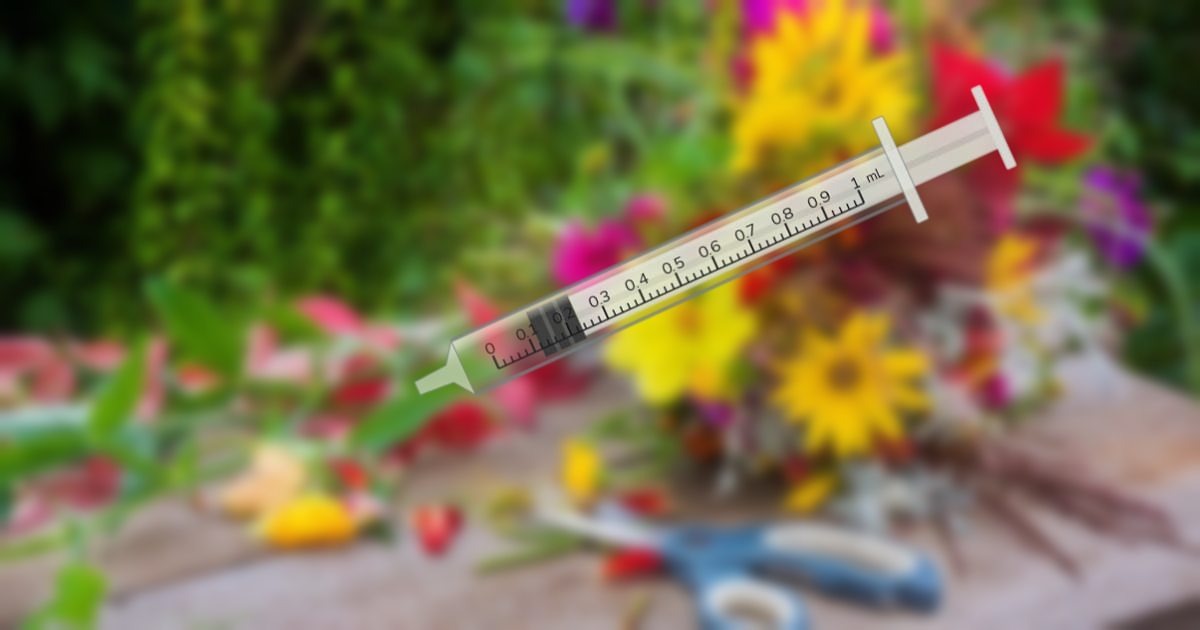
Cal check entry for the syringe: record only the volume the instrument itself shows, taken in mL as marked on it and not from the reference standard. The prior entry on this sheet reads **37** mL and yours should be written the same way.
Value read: **0.12** mL
